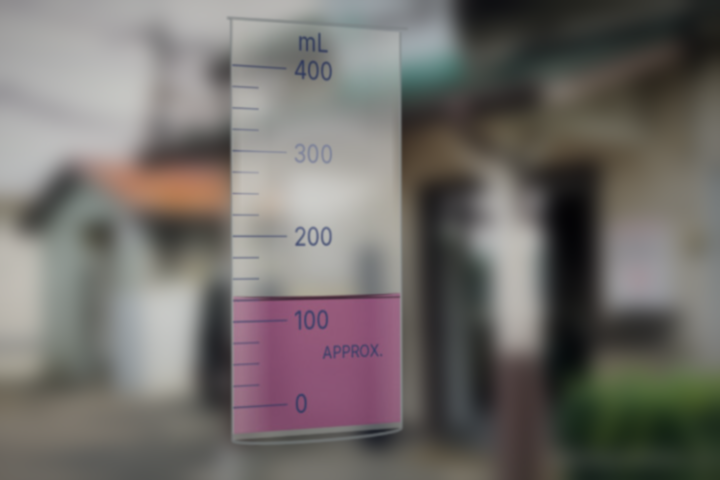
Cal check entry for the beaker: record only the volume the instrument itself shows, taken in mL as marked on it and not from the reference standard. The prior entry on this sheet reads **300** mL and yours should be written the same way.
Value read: **125** mL
